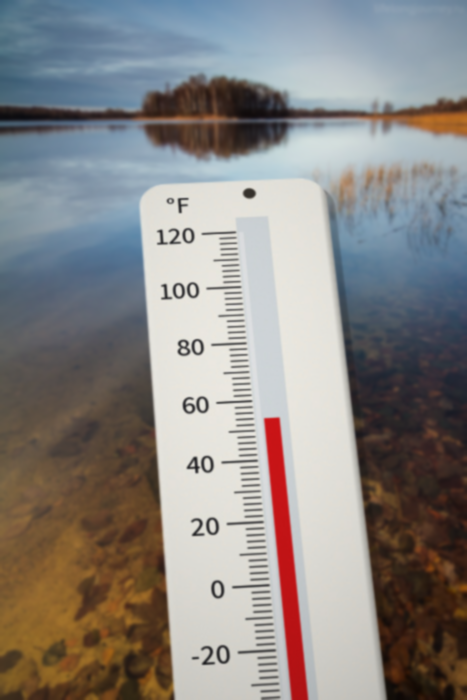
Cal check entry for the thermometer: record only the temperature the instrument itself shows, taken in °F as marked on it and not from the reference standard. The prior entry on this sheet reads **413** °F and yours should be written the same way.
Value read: **54** °F
